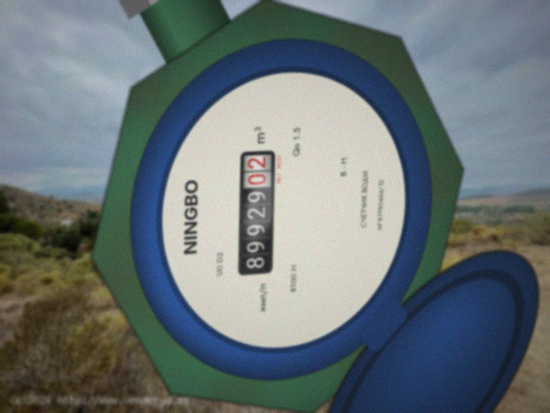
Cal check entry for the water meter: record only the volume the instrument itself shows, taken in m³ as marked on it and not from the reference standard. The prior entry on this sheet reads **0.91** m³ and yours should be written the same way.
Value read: **89929.02** m³
